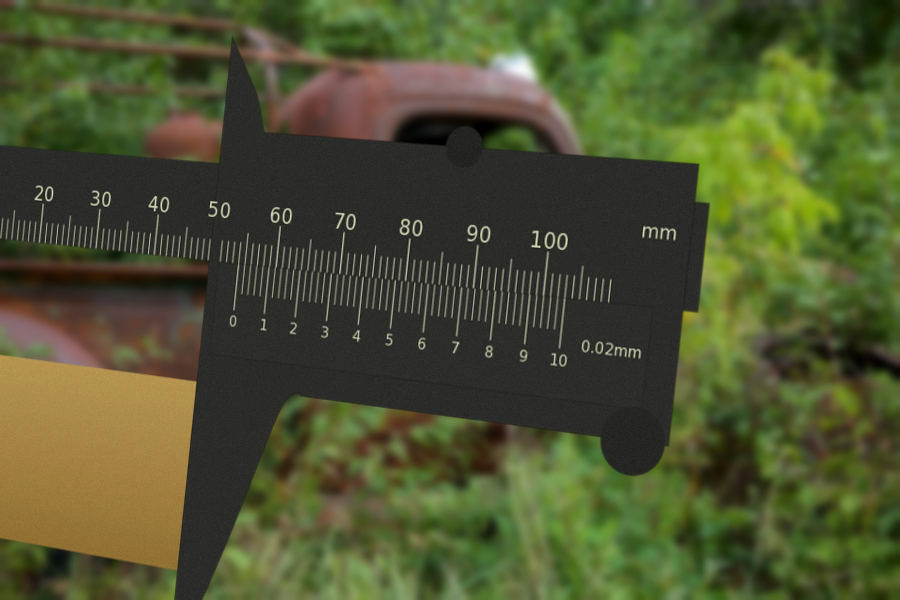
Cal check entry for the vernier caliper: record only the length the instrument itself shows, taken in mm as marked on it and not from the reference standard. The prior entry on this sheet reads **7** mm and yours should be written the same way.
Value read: **54.0** mm
